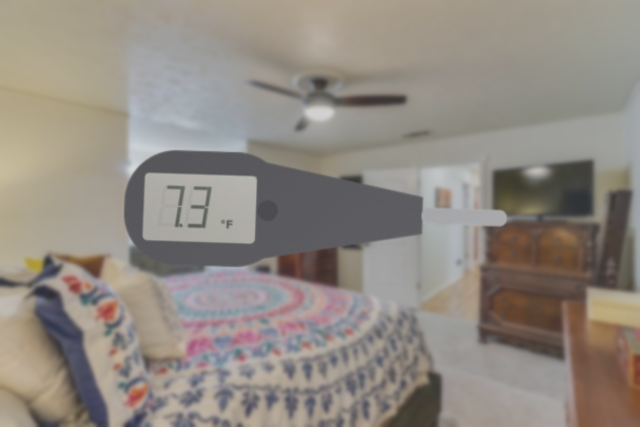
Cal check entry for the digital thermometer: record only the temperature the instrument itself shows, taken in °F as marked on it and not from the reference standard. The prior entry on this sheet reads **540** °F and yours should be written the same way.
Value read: **7.3** °F
